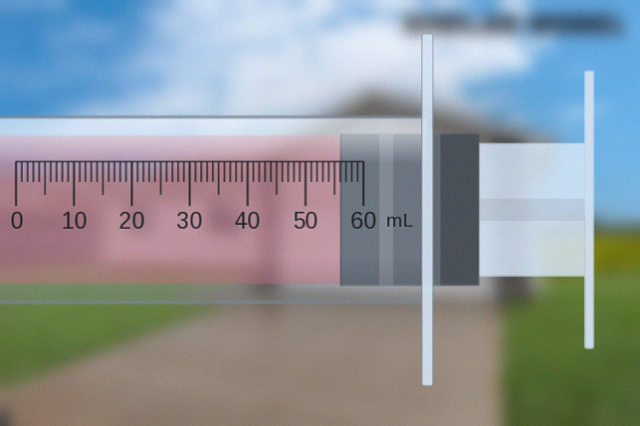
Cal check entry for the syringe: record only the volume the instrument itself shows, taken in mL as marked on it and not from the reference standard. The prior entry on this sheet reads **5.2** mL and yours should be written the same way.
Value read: **56** mL
